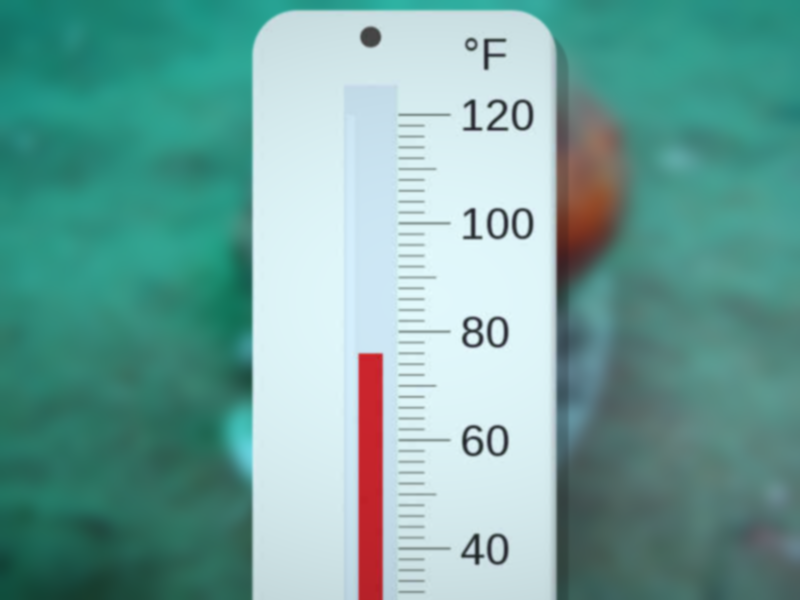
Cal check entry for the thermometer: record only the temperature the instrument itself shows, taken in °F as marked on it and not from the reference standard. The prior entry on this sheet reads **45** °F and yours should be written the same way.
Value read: **76** °F
